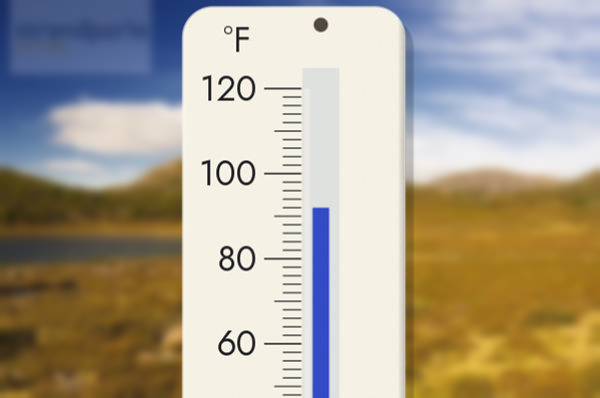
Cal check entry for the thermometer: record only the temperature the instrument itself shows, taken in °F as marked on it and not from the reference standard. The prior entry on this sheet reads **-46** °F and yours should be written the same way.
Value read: **92** °F
